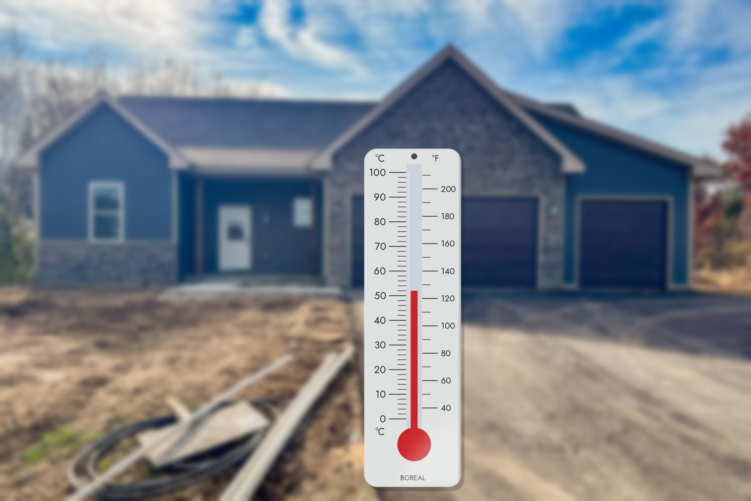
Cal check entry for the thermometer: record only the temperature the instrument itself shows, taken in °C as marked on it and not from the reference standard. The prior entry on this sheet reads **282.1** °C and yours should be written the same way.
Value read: **52** °C
